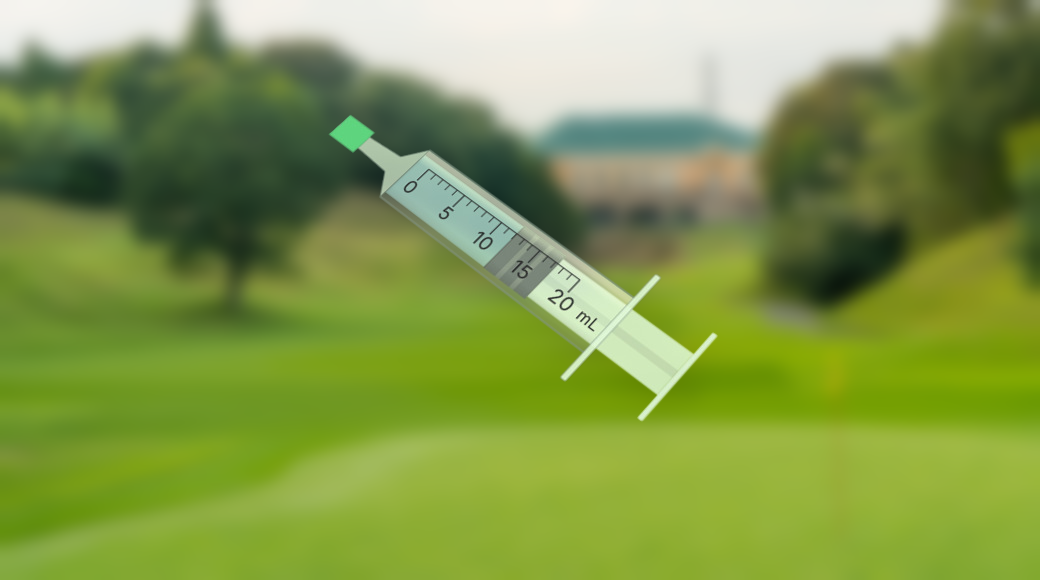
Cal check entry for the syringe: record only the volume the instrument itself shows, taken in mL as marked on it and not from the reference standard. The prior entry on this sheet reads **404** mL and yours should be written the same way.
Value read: **12** mL
